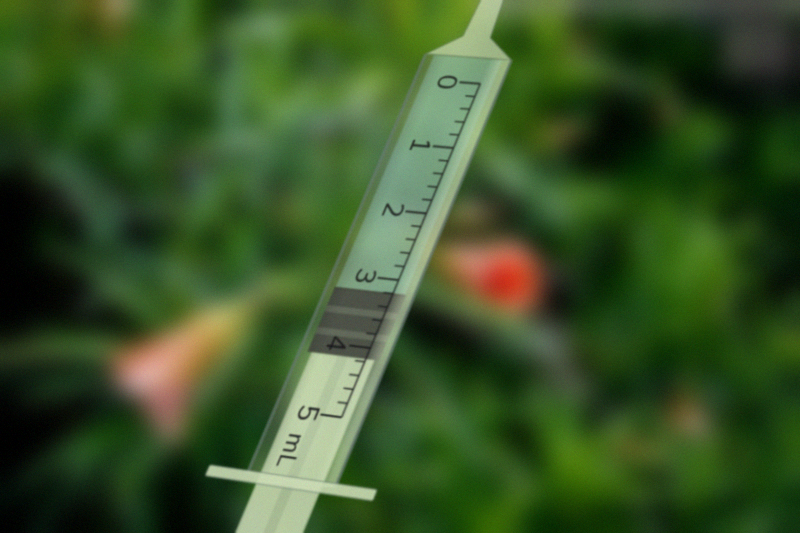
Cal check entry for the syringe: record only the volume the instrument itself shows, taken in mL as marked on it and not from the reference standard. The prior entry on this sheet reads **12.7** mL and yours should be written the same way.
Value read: **3.2** mL
